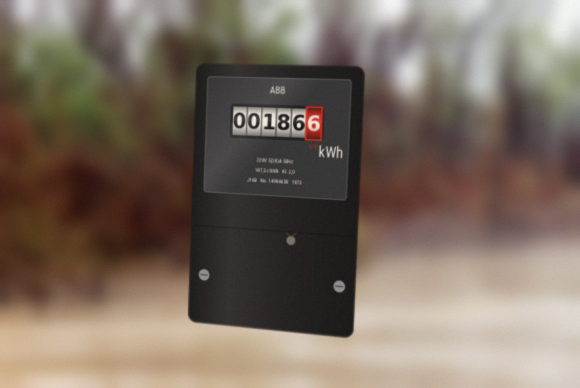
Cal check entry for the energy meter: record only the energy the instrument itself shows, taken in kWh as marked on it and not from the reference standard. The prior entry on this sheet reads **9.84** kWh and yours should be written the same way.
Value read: **186.6** kWh
